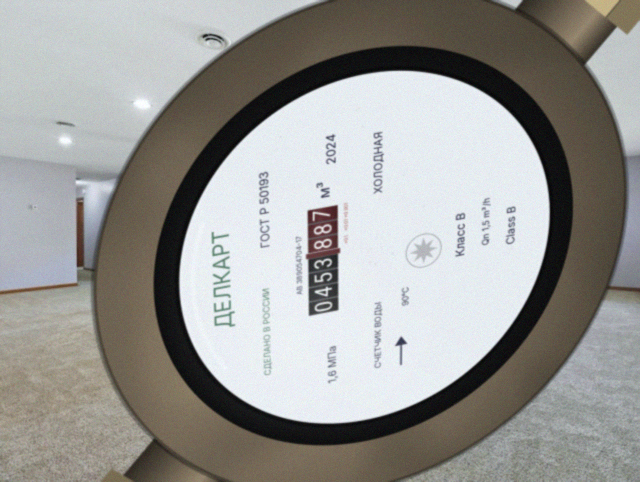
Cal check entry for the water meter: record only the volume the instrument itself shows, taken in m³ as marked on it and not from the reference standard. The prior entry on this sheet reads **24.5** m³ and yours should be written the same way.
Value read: **453.887** m³
